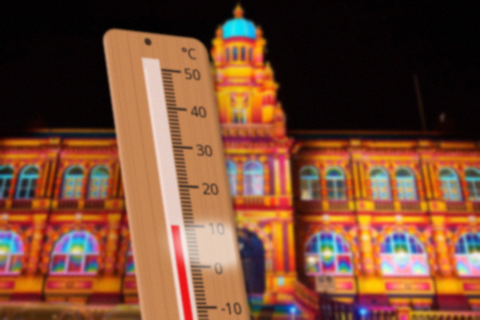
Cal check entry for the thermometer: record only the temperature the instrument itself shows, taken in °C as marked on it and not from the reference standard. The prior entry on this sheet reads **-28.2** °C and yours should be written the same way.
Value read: **10** °C
